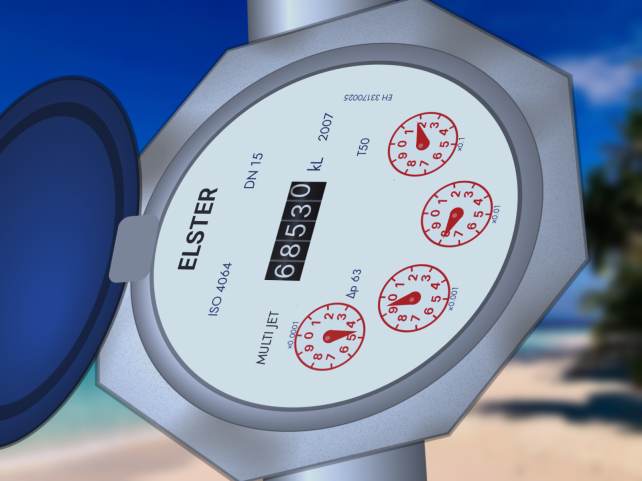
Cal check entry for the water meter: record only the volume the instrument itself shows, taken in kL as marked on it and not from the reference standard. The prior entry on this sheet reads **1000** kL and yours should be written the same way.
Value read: **68530.1794** kL
